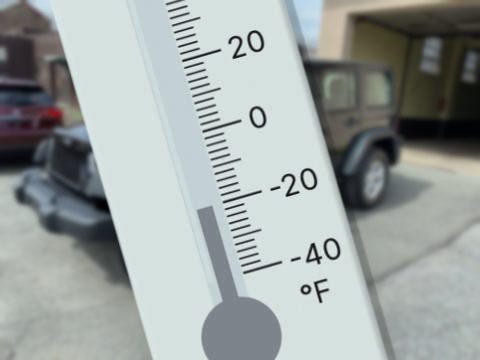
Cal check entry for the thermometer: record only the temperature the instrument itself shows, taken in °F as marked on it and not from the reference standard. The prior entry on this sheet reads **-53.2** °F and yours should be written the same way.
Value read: **-20** °F
